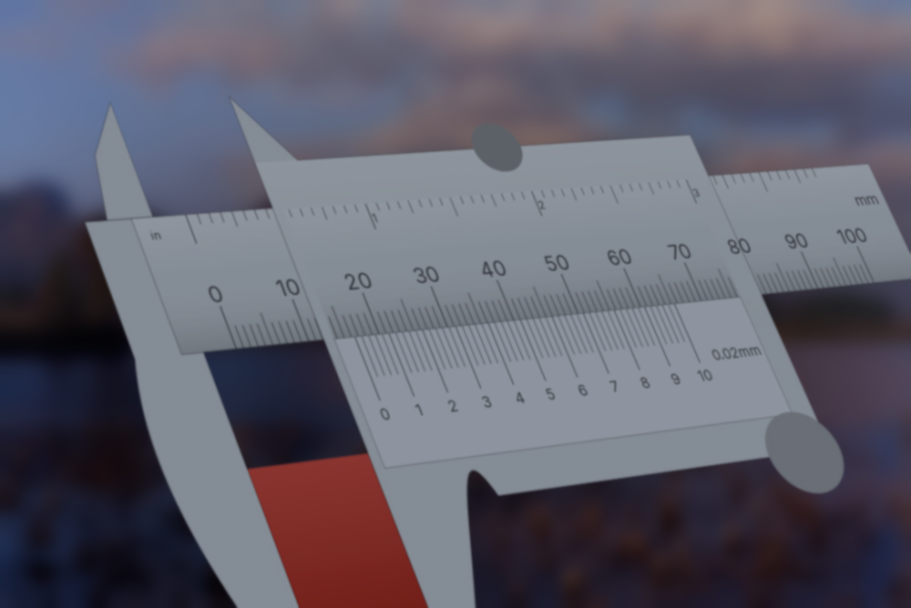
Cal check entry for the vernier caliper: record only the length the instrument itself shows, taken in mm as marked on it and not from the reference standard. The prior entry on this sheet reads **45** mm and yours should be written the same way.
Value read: **16.5** mm
